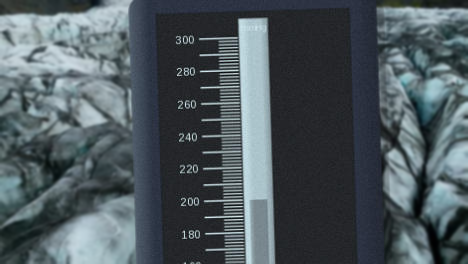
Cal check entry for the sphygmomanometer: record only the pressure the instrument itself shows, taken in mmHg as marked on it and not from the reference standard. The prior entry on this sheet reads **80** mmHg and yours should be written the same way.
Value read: **200** mmHg
